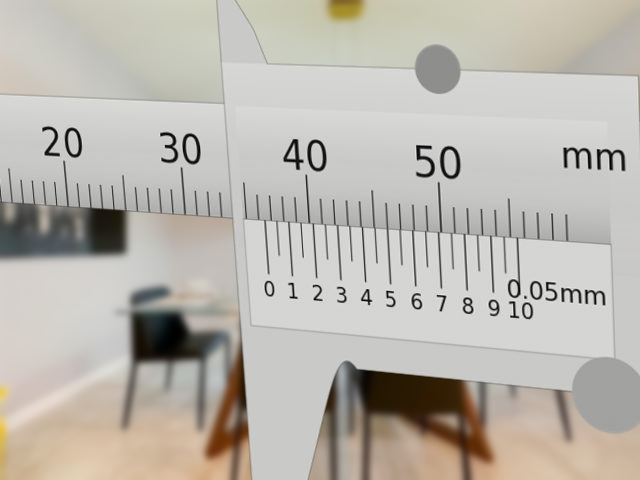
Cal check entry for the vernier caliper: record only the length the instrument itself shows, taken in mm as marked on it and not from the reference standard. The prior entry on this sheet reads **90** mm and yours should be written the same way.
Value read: **36.5** mm
